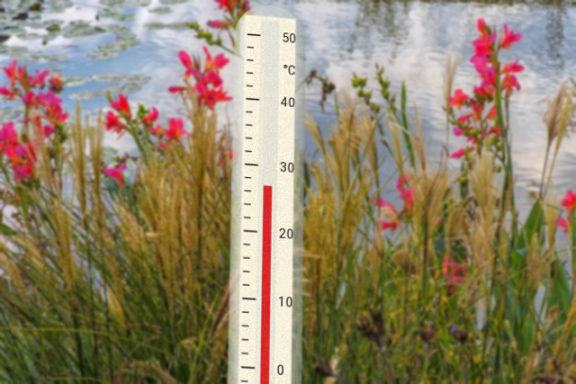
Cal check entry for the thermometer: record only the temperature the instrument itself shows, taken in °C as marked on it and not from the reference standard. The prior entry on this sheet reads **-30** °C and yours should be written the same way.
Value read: **27** °C
